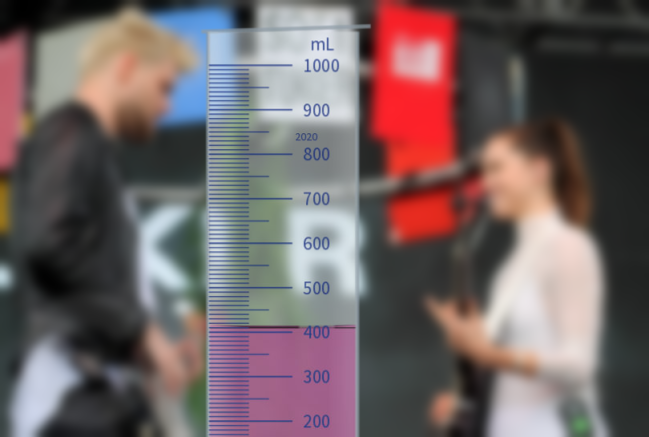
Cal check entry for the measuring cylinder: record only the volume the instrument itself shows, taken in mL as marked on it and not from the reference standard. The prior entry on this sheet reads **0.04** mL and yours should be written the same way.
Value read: **410** mL
